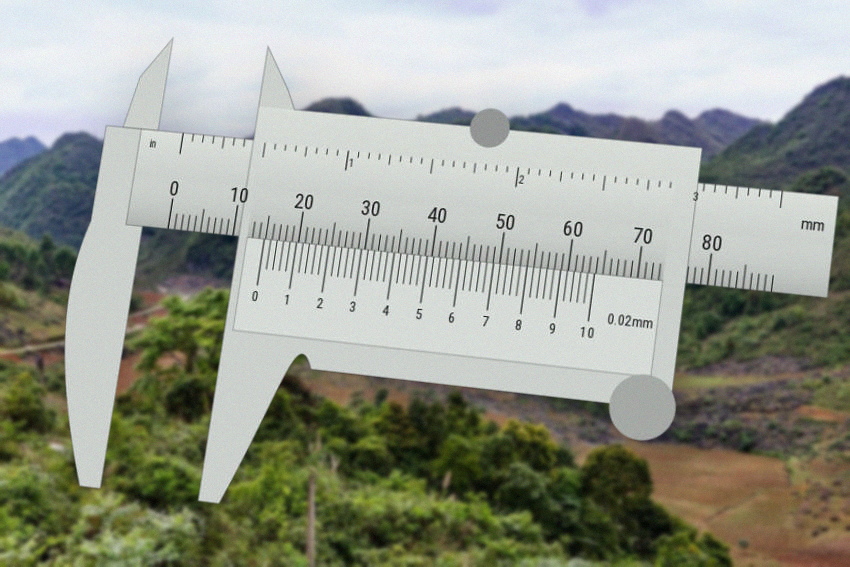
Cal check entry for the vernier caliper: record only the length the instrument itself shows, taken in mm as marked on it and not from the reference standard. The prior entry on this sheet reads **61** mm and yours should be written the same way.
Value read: **14.8** mm
